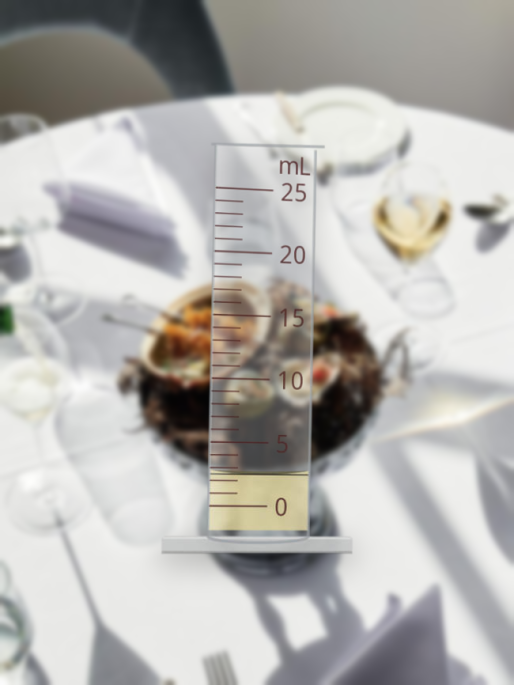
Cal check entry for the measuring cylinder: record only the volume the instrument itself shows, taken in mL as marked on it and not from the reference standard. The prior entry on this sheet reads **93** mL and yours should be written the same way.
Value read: **2.5** mL
